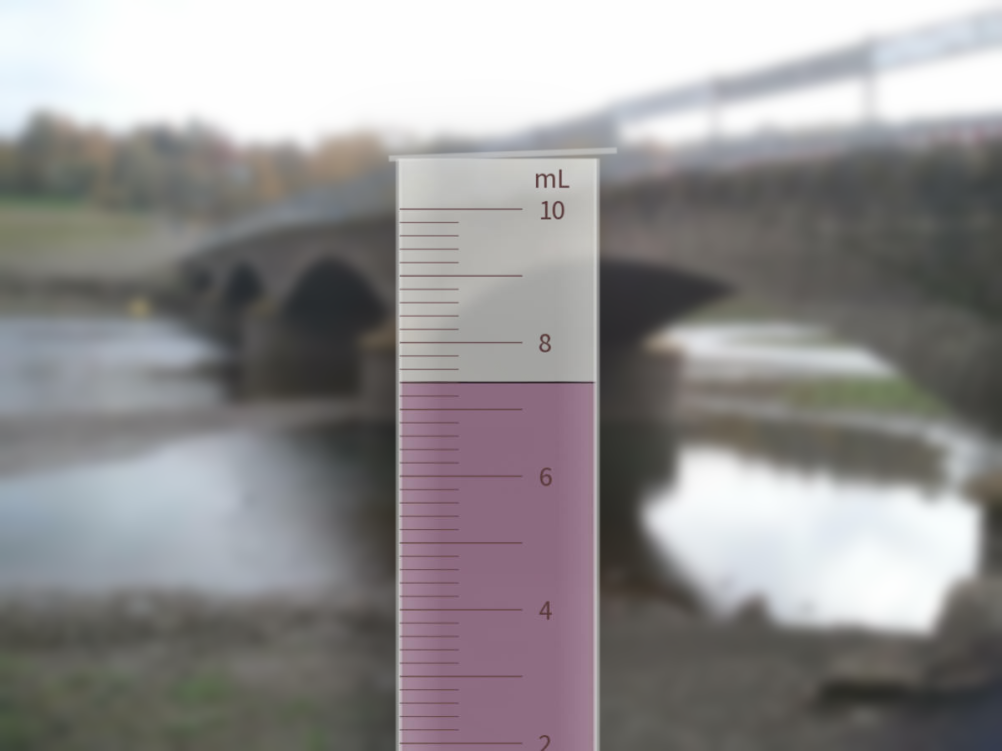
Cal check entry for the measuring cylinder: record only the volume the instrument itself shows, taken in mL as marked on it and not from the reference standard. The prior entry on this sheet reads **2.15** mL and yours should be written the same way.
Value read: **7.4** mL
